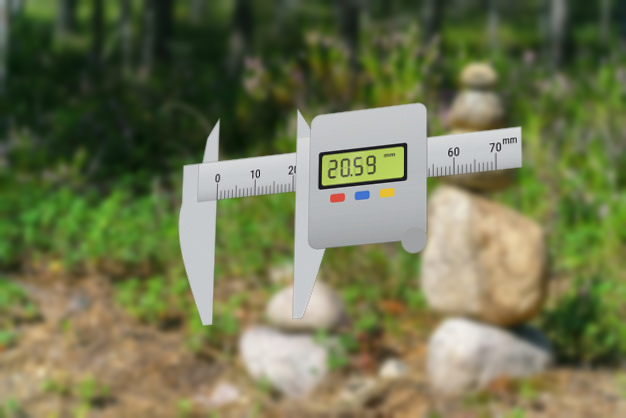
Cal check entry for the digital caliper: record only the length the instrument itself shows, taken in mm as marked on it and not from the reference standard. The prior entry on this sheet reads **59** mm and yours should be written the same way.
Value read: **20.59** mm
